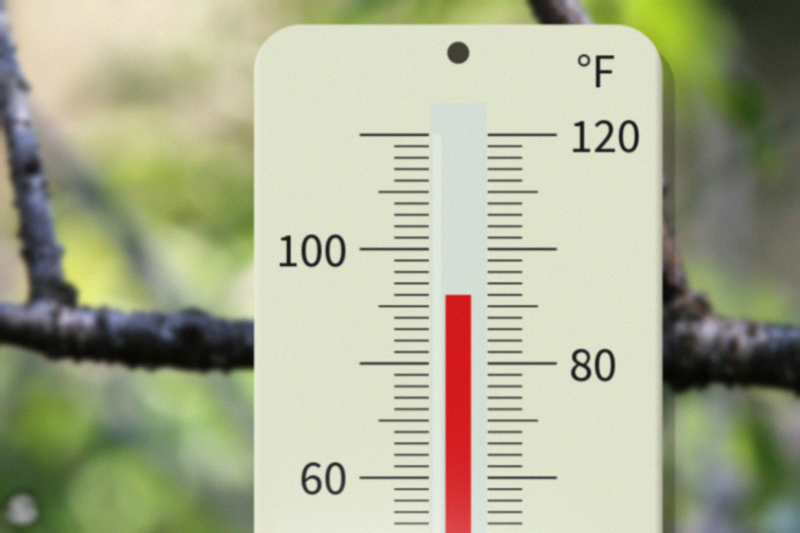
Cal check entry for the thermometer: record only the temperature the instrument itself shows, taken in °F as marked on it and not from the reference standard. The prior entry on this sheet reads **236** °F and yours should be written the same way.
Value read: **92** °F
